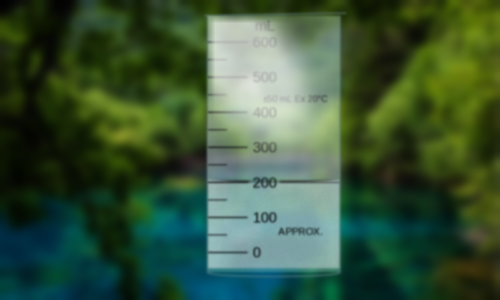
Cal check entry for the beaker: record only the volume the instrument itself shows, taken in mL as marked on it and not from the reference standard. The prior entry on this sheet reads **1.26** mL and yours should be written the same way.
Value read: **200** mL
